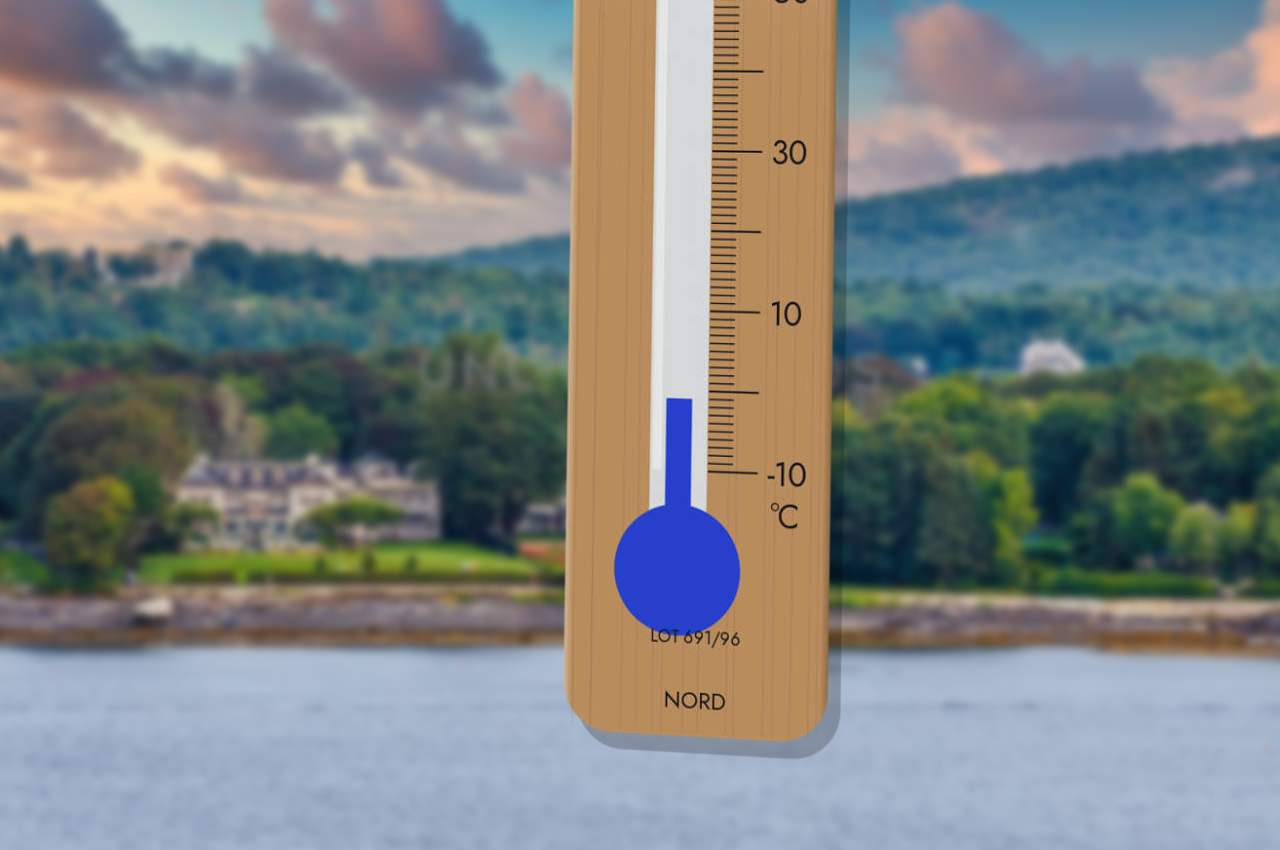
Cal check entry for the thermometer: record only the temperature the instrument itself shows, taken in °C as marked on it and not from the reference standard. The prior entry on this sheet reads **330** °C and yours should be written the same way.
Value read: **-1** °C
